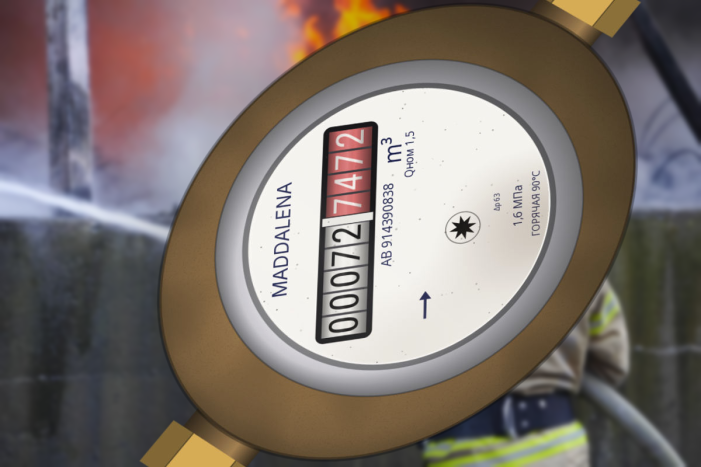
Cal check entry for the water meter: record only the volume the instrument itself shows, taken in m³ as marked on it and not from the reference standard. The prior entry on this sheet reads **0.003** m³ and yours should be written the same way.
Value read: **72.7472** m³
